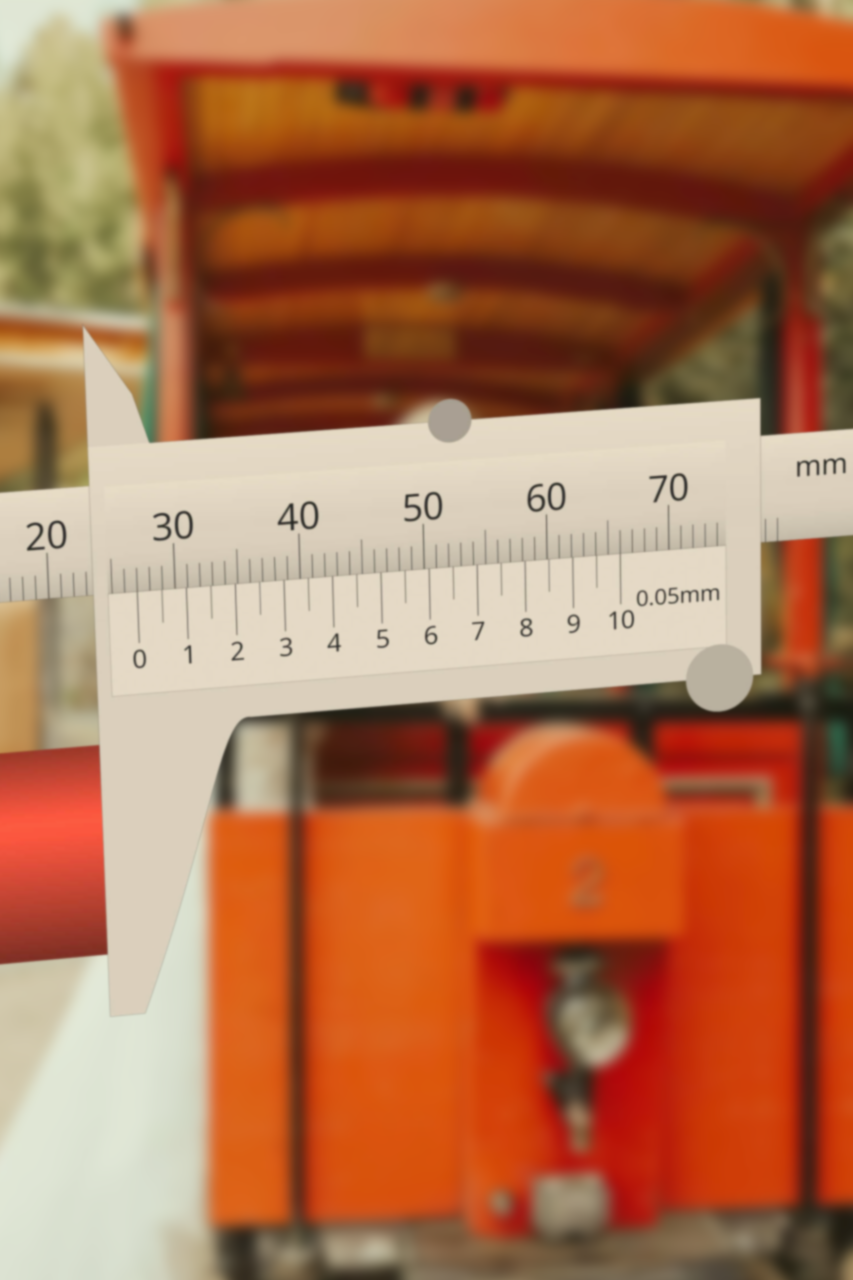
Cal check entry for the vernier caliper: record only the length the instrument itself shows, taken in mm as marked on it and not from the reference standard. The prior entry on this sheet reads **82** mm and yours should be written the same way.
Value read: **27.0** mm
